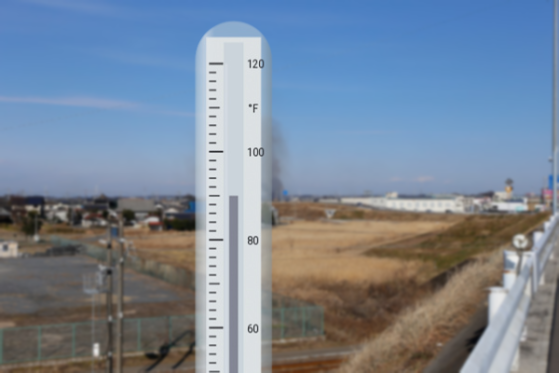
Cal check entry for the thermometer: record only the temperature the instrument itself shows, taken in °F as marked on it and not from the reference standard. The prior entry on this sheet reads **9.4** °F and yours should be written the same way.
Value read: **90** °F
